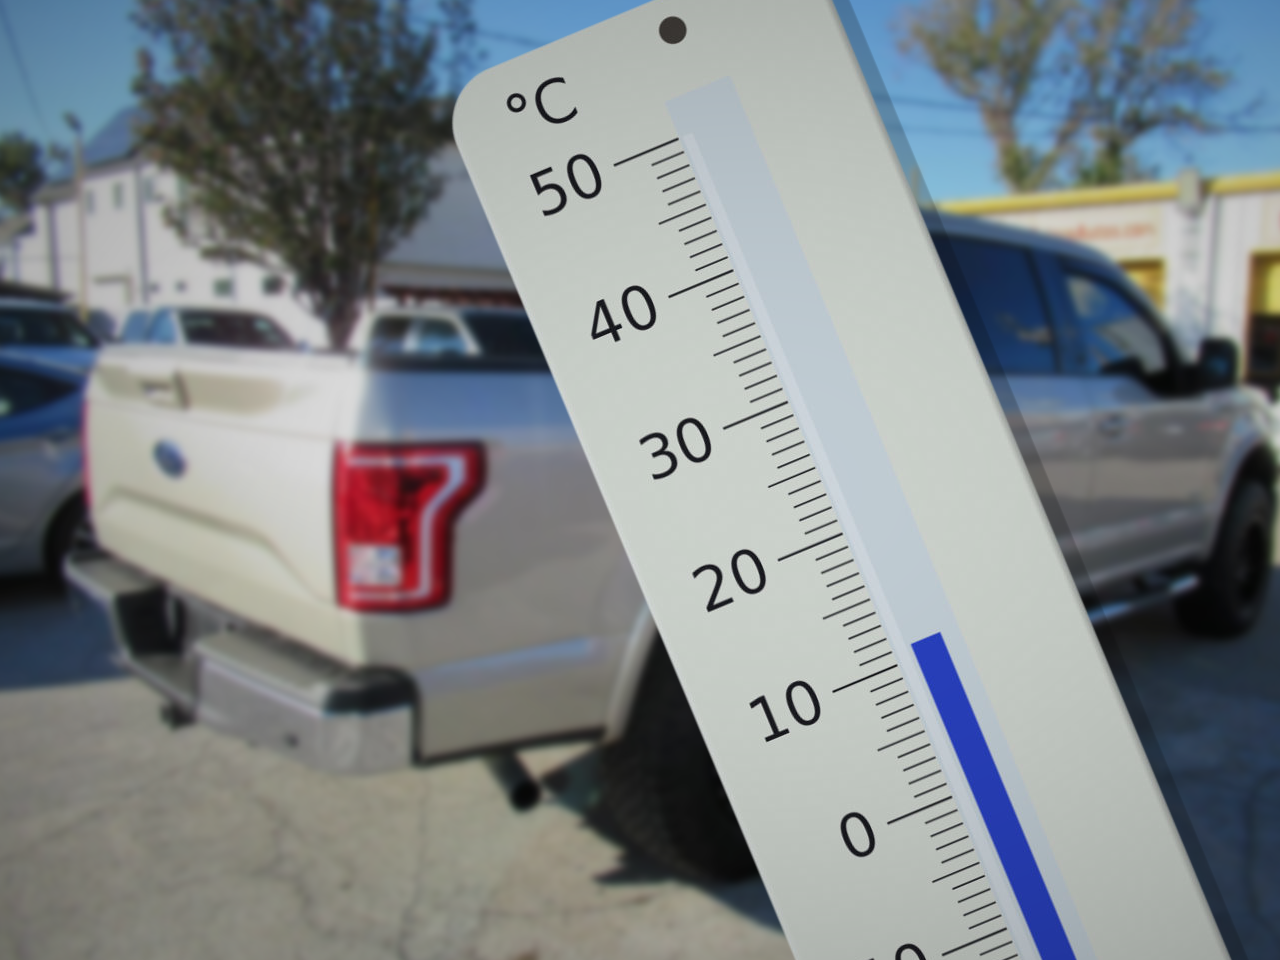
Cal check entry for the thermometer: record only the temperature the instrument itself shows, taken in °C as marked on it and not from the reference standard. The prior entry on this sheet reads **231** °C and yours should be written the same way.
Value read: **11** °C
